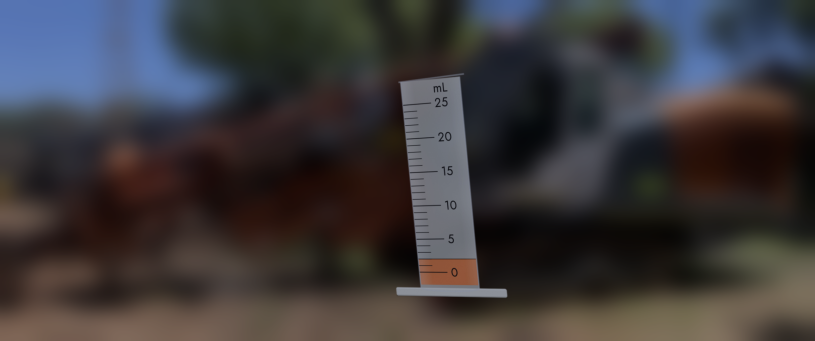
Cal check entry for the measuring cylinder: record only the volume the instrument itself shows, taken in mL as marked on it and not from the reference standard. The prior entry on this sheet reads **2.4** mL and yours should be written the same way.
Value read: **2** mL
